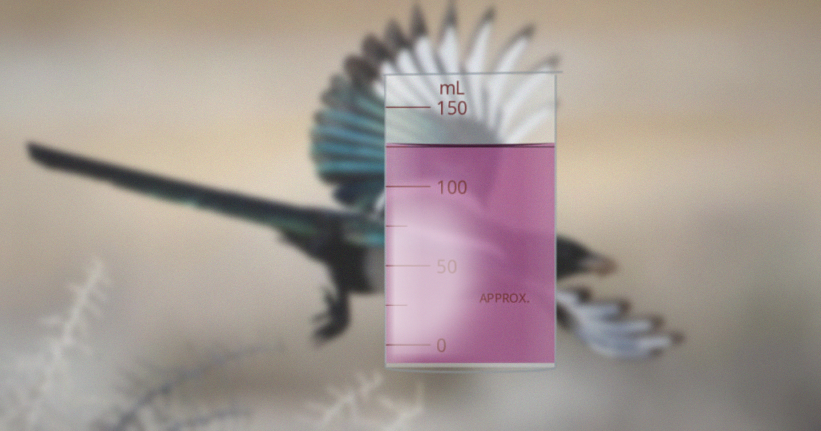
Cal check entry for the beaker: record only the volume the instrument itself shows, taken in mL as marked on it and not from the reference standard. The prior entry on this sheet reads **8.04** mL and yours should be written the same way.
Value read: **125** mL
